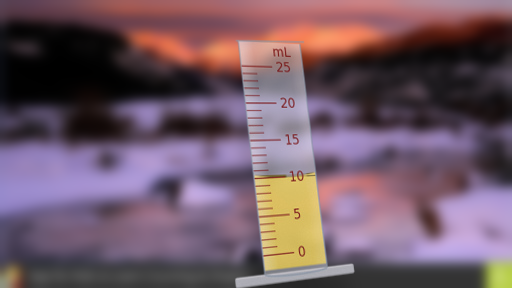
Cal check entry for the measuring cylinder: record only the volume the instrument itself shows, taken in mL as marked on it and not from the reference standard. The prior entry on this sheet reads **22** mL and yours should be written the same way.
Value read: **10** mL
